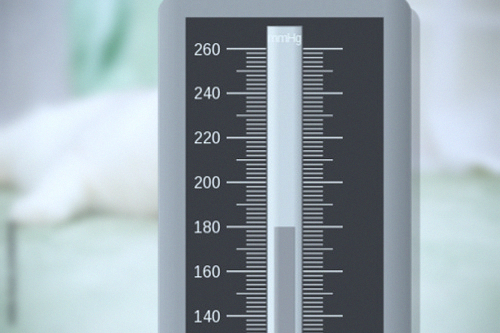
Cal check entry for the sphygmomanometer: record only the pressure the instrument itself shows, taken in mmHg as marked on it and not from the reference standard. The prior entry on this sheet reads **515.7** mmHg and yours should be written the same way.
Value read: **180** mmHg
